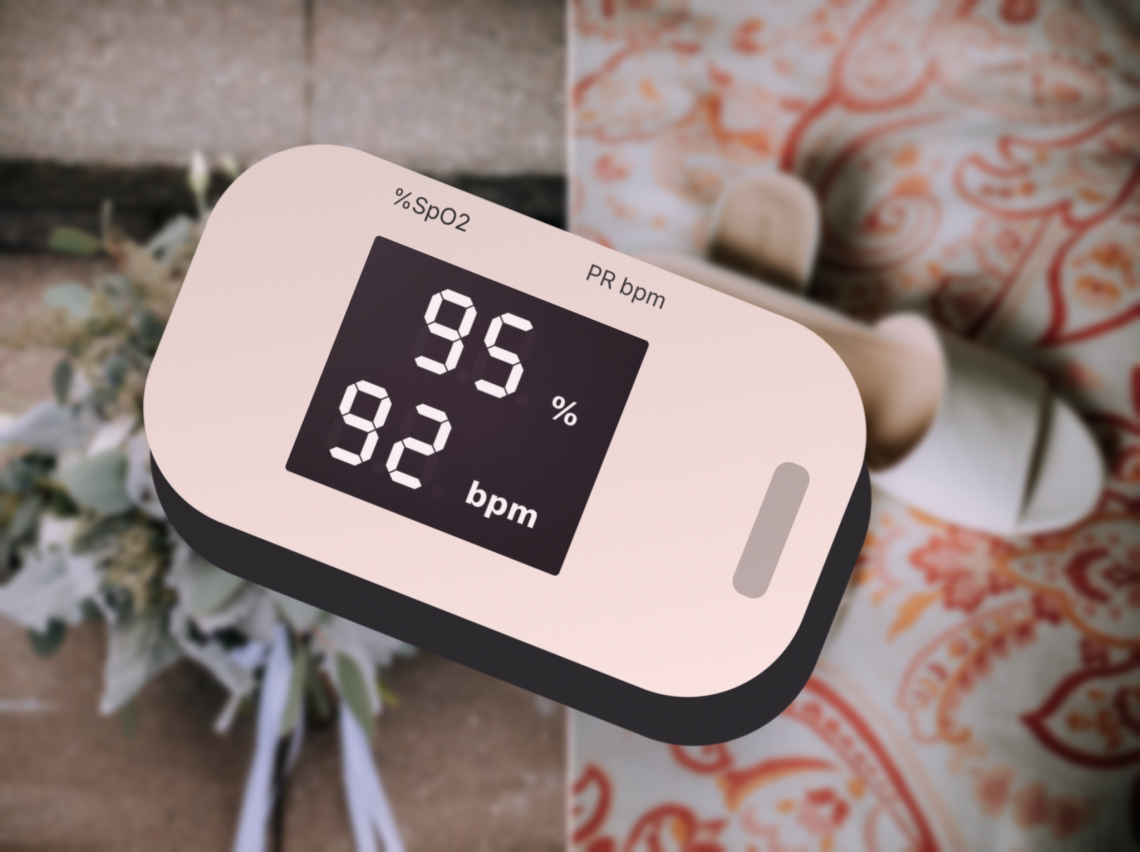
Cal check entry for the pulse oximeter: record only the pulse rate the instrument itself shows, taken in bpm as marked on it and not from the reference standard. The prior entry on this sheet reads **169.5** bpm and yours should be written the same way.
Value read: **92** bpm
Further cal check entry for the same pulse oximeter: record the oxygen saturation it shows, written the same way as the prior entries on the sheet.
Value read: **95** %
